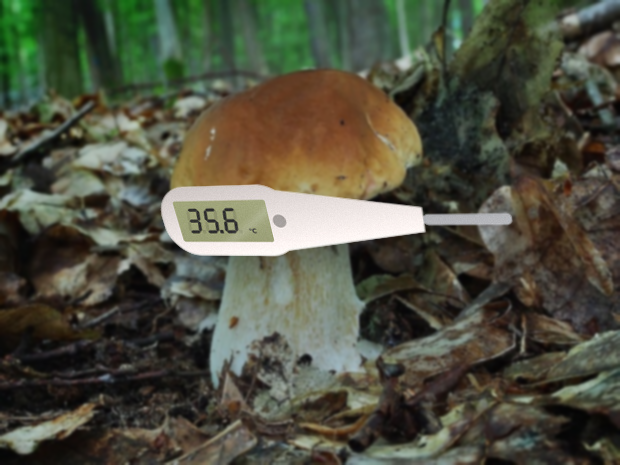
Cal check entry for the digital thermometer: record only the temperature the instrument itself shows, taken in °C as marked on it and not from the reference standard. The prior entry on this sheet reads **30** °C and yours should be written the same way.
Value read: **35.6** °C
